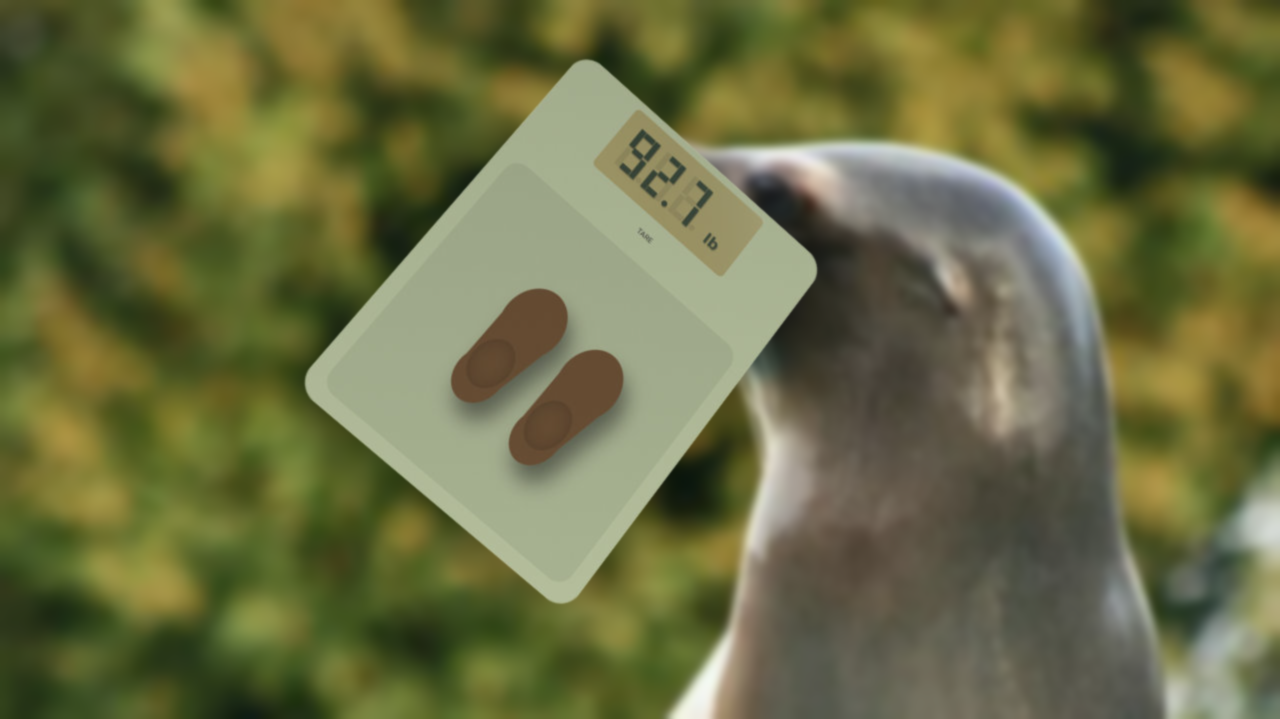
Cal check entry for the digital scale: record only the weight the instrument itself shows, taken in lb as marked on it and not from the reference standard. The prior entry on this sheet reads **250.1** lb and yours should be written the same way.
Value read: **92.7** lb
